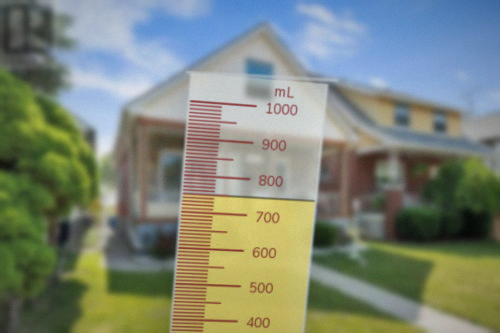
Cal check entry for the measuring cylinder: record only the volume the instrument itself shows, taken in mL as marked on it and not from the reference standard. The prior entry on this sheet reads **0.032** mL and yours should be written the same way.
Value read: **750** mL
